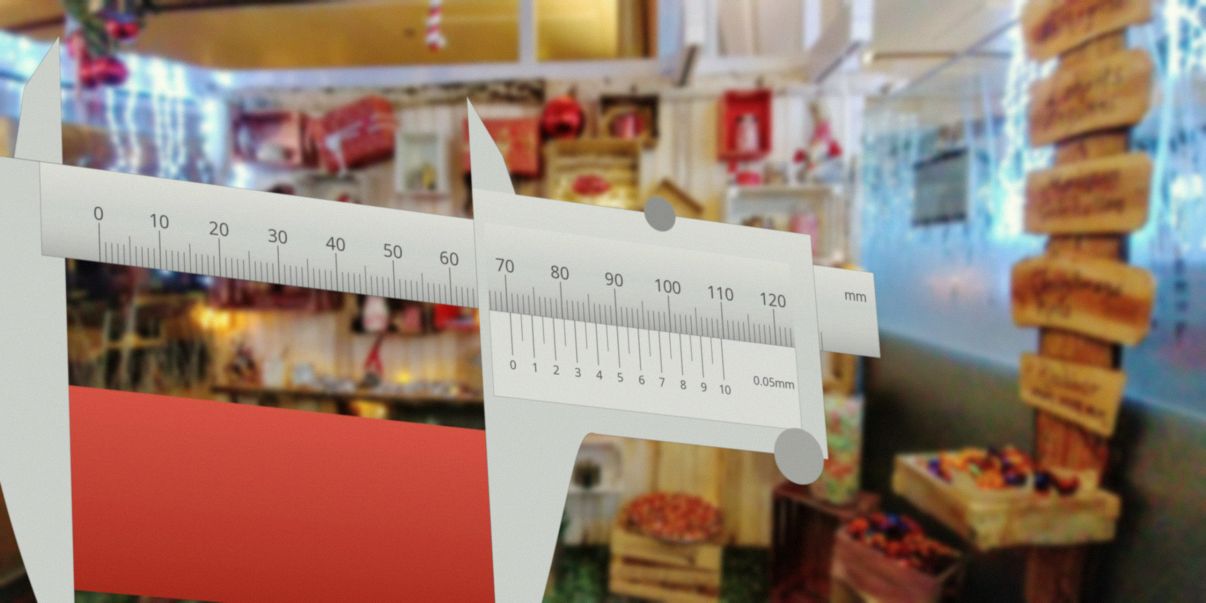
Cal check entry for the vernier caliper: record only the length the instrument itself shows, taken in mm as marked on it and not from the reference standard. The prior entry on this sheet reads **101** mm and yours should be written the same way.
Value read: **70.5** mm
